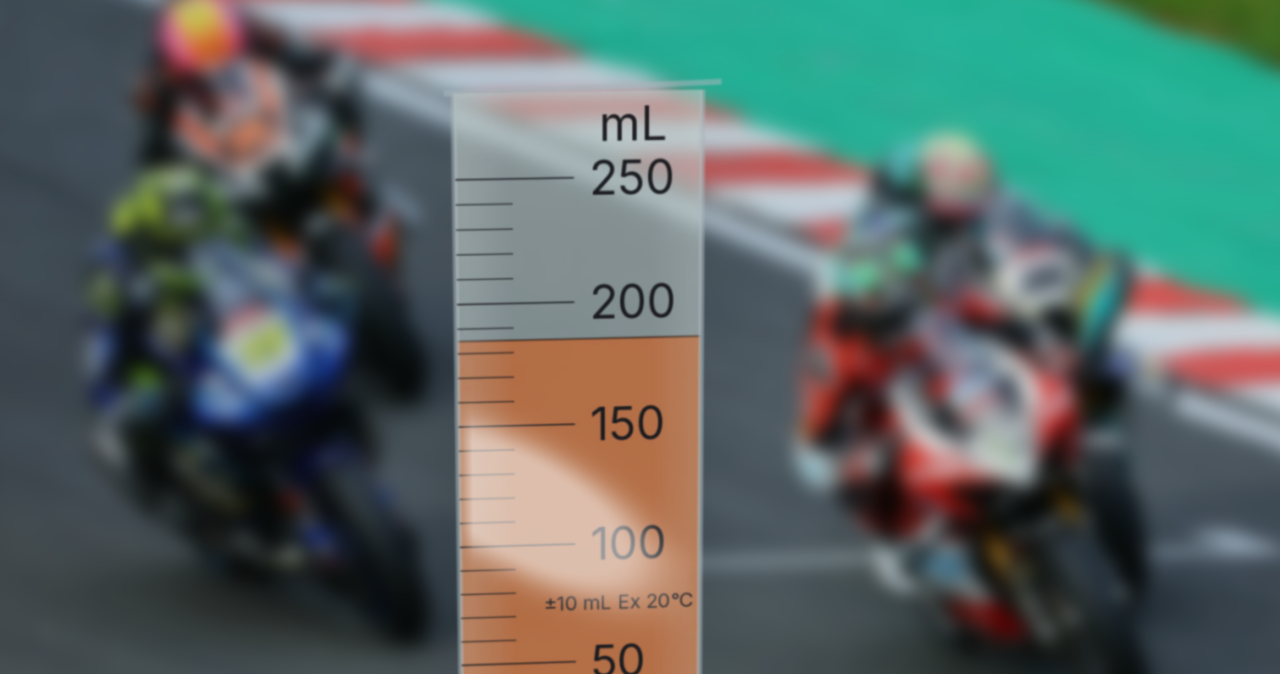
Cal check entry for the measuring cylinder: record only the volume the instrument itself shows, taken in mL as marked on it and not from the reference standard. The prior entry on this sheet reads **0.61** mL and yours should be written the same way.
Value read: **185** mL
